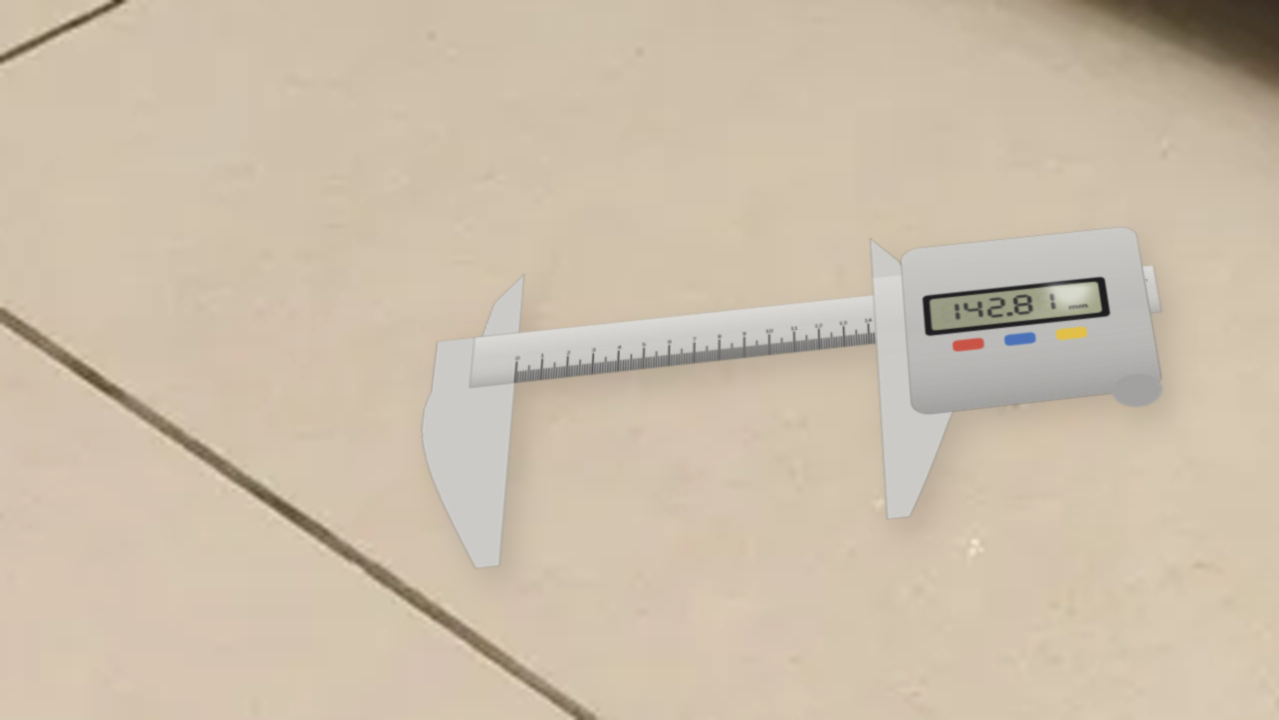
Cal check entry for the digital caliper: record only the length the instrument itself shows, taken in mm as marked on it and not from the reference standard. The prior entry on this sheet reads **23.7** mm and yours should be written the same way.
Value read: **142.81** mm
